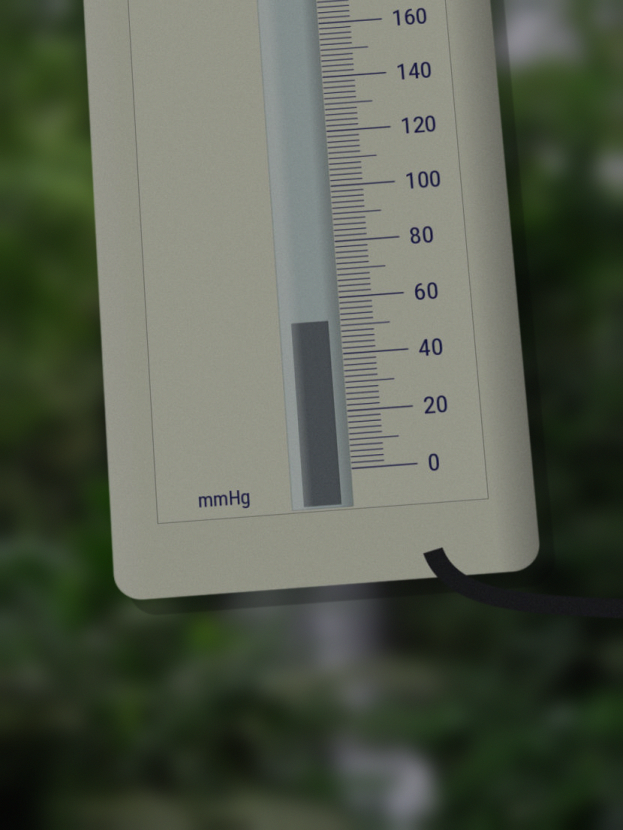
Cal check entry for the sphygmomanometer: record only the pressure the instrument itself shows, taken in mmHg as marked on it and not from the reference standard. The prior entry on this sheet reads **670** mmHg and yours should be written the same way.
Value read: **52** mmHg
